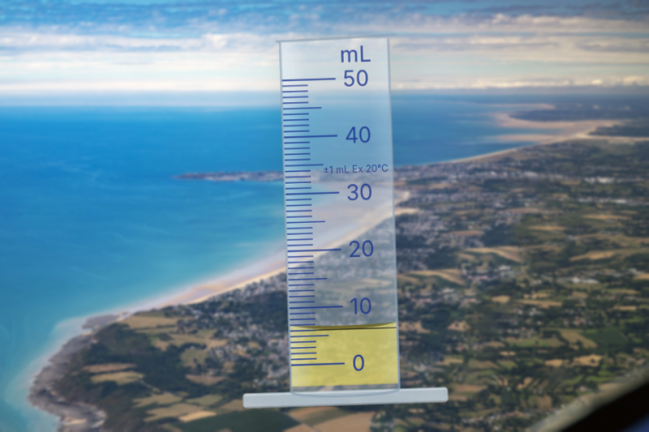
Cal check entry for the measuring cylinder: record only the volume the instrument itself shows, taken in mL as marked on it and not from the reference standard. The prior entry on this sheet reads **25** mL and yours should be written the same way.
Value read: **6** mL
